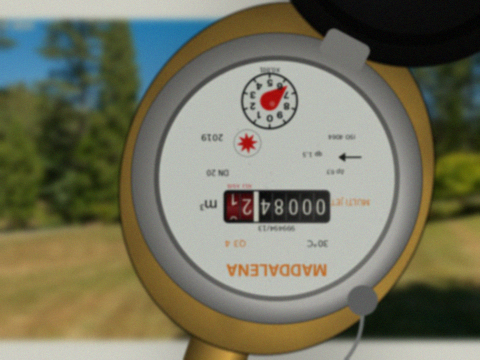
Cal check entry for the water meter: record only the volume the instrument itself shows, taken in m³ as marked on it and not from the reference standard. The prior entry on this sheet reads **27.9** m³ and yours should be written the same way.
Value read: **84.206** m³
